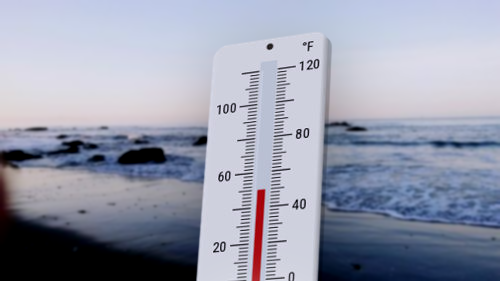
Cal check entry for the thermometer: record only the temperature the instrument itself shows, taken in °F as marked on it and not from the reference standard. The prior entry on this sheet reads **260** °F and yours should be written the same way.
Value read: **50** °F
